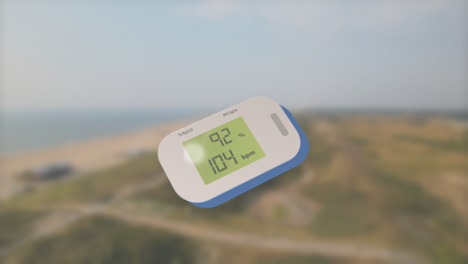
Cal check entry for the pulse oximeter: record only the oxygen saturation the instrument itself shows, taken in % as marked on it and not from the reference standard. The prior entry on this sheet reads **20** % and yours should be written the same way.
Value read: **92** %
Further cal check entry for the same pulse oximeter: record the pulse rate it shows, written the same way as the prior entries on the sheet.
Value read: **104** bpm
